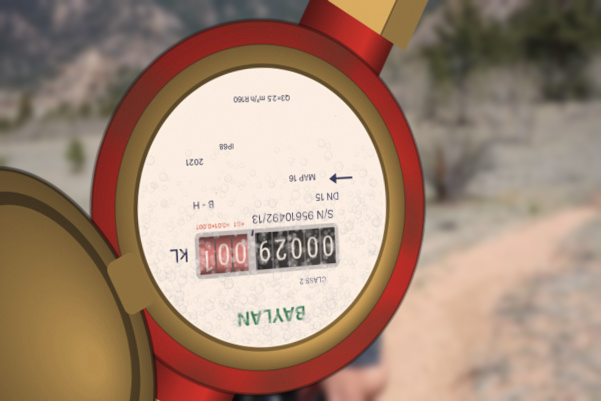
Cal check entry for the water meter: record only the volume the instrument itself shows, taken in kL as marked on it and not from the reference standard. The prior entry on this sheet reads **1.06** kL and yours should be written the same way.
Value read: **29.001** kL
